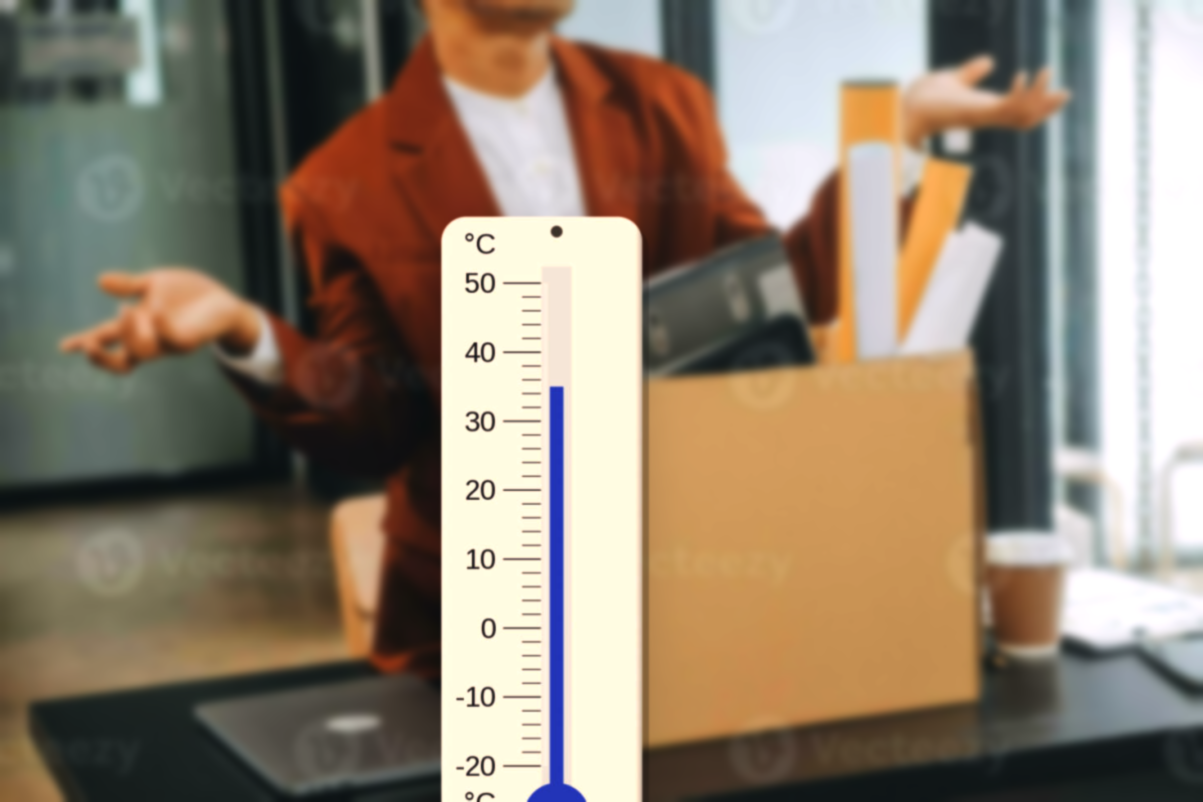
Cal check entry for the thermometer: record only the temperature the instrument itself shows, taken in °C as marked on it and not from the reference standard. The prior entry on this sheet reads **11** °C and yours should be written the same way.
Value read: **35** °C
